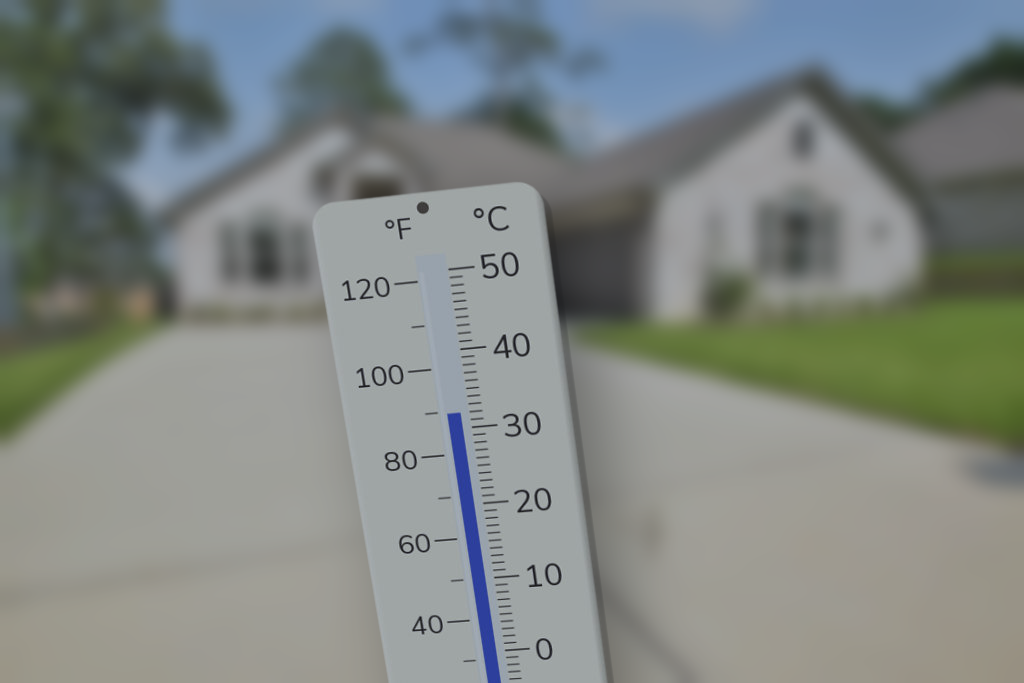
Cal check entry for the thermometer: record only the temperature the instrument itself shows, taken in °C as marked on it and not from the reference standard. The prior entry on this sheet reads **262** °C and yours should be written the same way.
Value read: **32** °C
